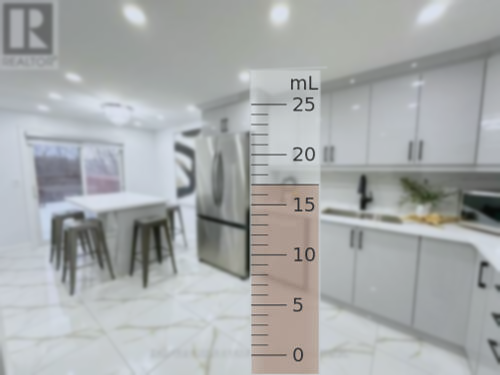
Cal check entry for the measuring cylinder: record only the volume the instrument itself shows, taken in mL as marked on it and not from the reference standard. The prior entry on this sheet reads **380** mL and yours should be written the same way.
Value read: **17** mL
